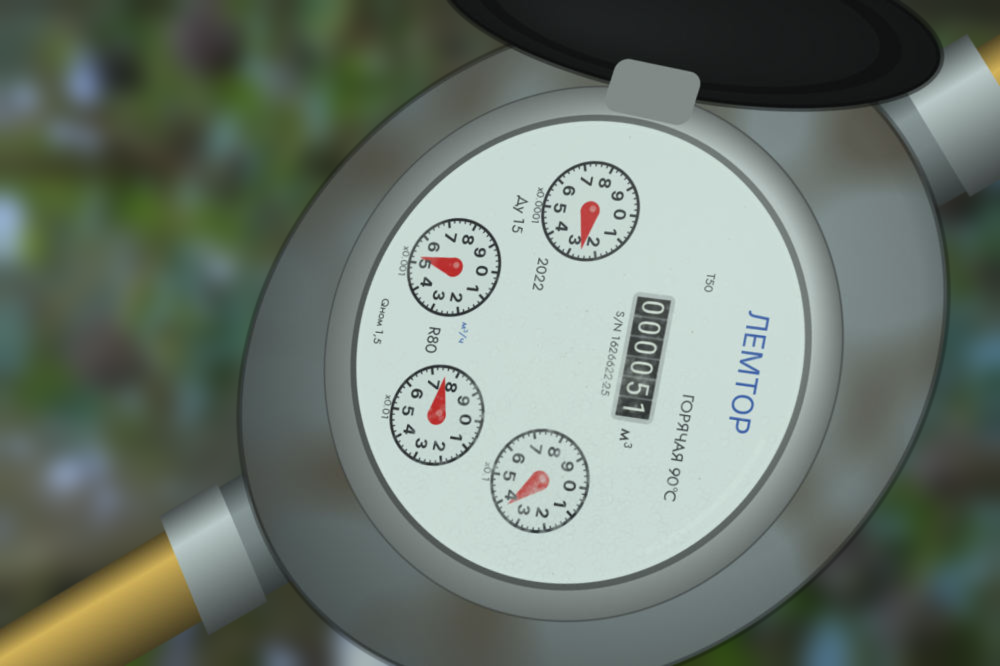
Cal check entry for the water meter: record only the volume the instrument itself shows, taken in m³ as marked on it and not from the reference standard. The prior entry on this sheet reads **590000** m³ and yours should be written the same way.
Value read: **51.3752** m³
